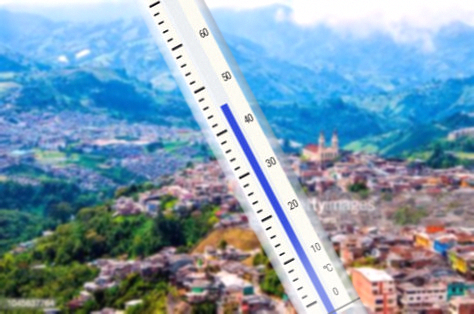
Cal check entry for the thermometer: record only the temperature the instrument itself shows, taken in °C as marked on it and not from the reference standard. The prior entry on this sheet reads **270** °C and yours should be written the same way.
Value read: **45** °C
